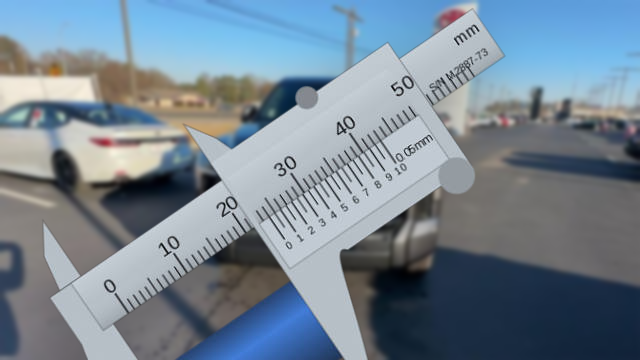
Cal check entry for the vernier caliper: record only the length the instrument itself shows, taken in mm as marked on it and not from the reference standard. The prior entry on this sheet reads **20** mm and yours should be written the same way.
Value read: **24.0** mm
